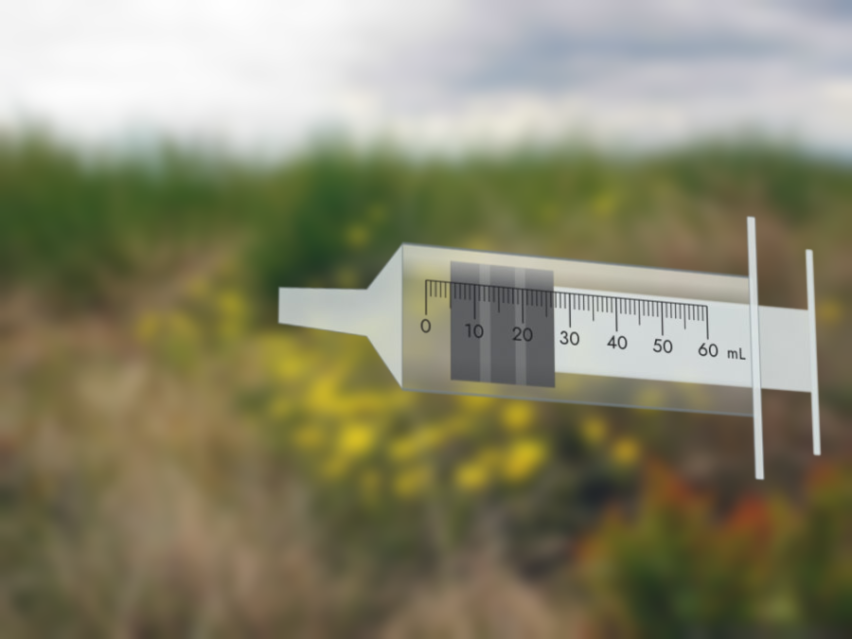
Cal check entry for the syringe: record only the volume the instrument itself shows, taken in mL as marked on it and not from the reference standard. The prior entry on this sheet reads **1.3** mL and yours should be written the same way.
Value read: **5** mL
